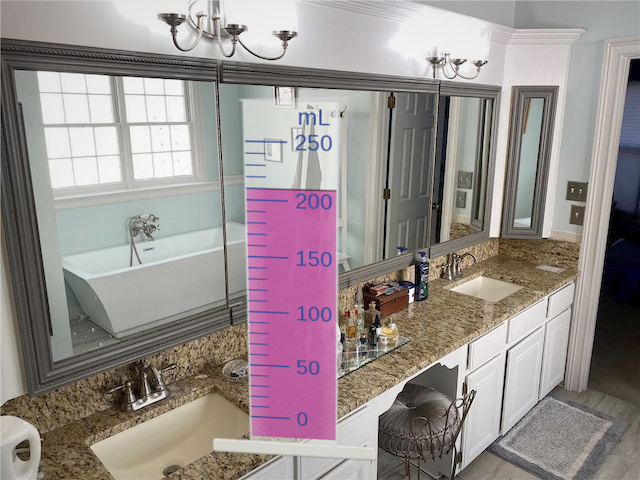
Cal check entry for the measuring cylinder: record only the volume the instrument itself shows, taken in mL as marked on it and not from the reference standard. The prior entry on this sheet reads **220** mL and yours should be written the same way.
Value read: **210** mL
